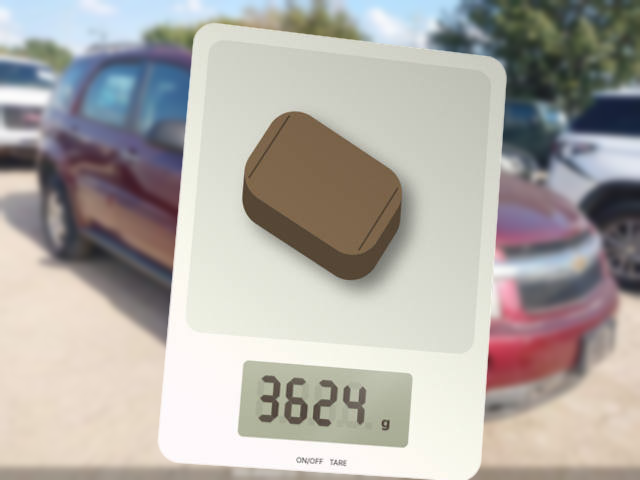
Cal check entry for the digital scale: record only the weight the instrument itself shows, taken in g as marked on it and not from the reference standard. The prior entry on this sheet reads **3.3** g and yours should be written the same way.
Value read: **3624** g
